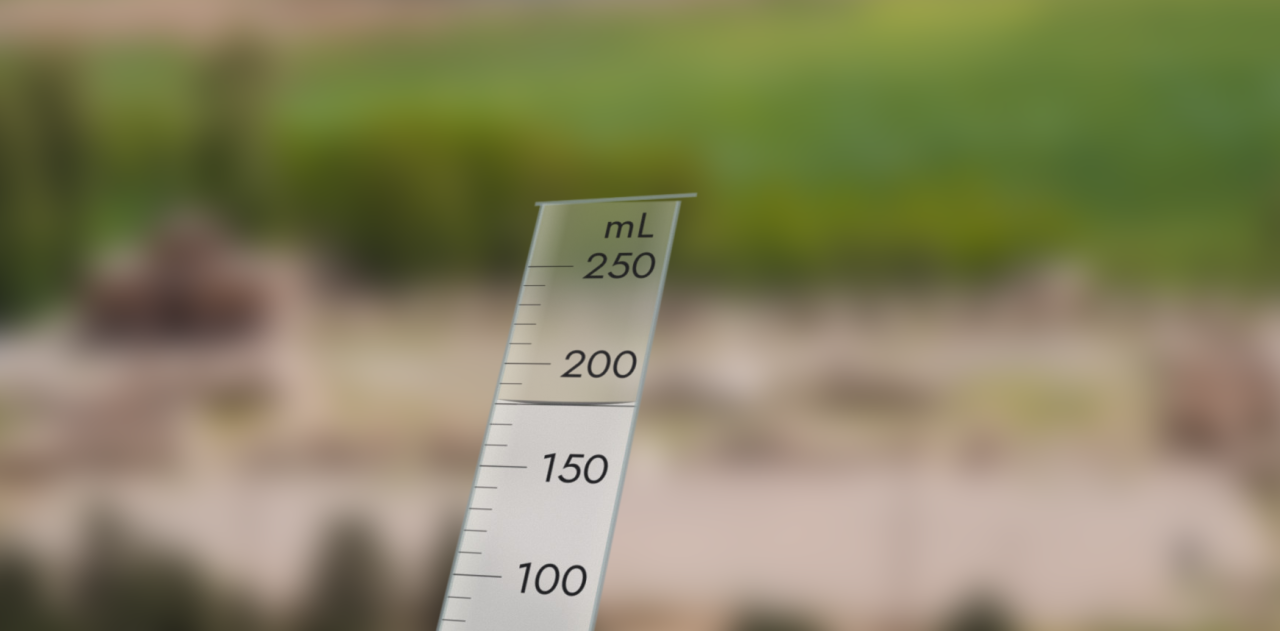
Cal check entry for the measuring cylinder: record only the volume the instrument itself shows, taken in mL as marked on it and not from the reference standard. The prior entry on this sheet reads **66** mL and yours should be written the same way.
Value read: **180** mL
